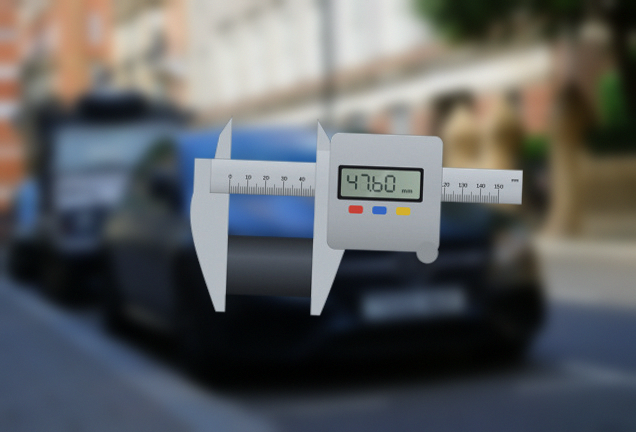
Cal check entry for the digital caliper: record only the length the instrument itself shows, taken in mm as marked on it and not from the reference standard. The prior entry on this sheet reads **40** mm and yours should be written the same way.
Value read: **47.60** mm
